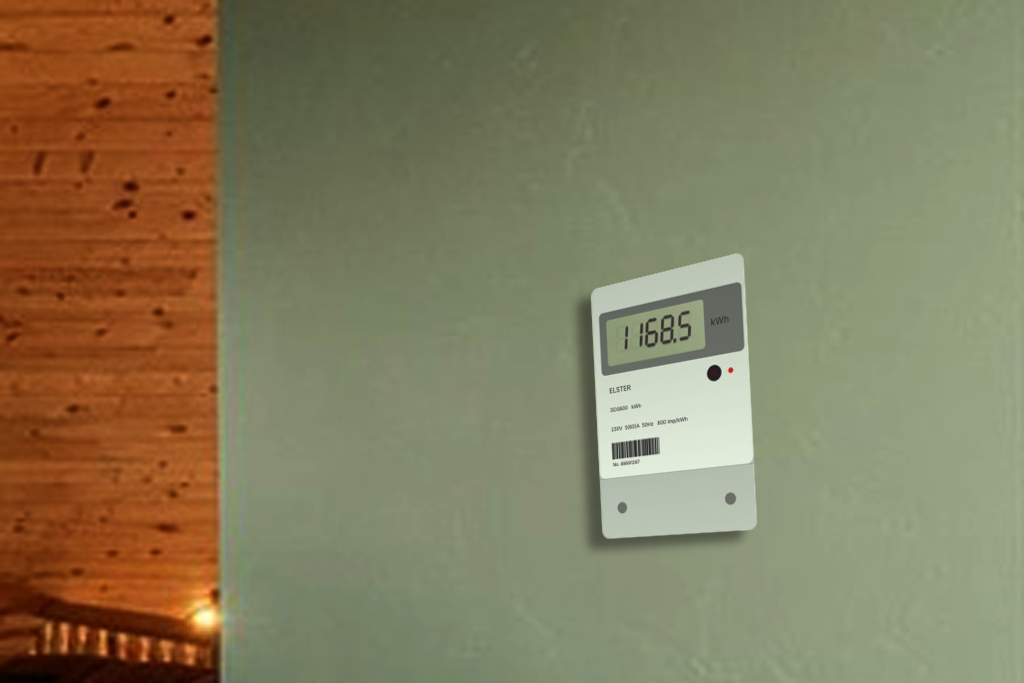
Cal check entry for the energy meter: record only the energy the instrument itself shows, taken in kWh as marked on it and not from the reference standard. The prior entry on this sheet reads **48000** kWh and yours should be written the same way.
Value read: **1168.5** kWh
